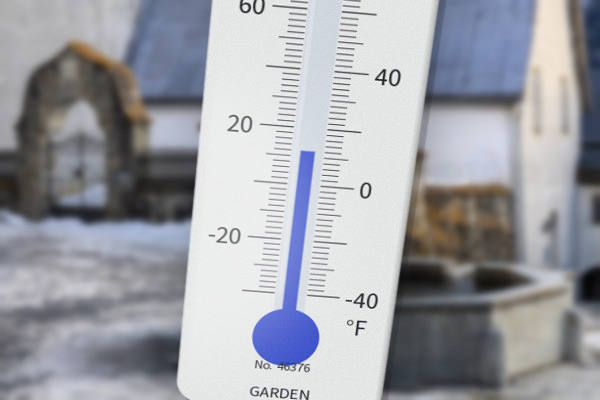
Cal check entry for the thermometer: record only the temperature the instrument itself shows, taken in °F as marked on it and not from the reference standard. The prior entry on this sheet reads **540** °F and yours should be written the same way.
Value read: **12** °F
